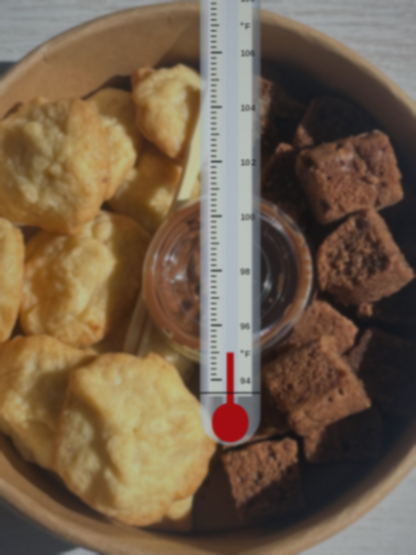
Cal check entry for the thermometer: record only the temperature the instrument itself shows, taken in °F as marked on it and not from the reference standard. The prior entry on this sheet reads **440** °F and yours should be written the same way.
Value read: **95** °F
